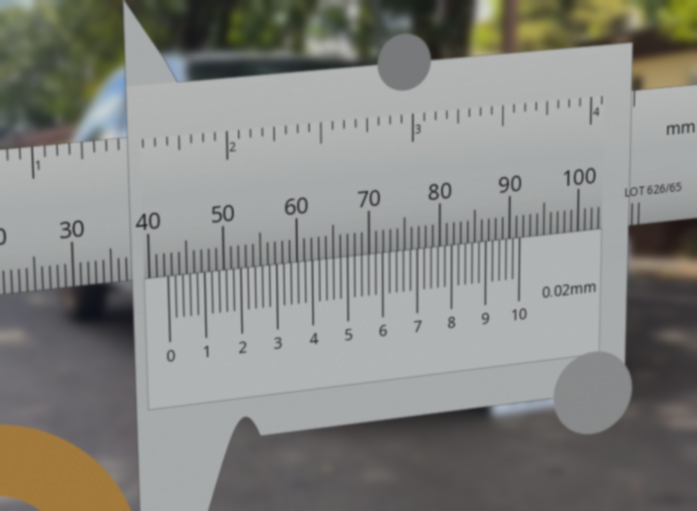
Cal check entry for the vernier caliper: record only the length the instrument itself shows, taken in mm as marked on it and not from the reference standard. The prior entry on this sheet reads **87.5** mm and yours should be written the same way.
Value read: **42.5** mm
